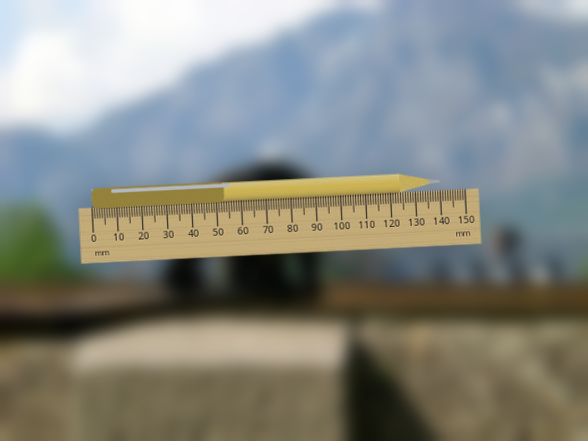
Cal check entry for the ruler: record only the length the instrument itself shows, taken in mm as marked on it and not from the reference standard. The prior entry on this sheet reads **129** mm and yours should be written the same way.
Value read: **140** mm
